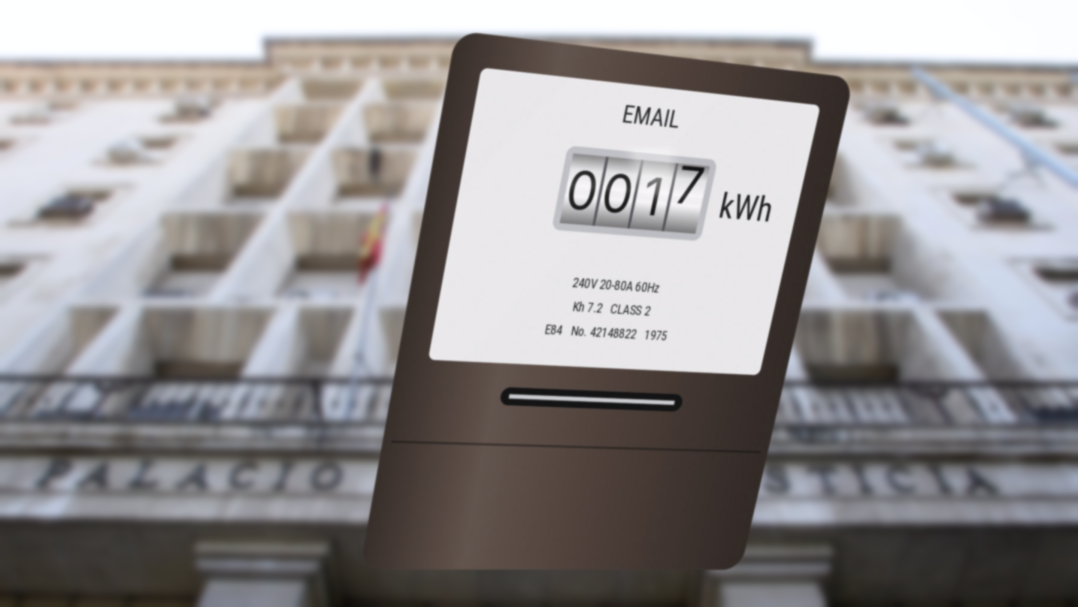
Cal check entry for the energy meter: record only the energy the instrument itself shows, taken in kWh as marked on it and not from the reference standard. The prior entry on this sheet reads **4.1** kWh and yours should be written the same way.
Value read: **17** kWh
